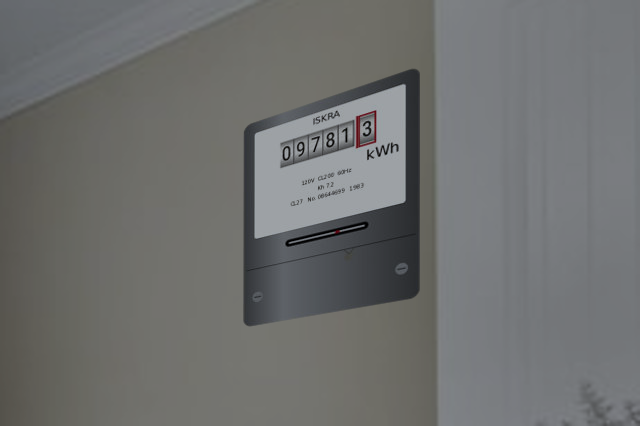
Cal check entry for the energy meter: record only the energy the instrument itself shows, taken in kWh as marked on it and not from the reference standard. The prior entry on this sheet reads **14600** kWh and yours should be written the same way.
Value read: **9781.3** kWh
